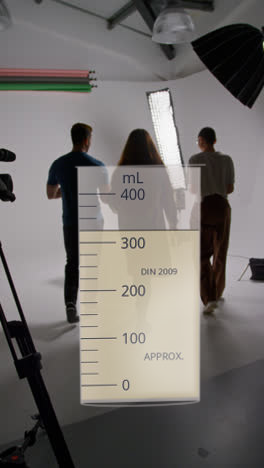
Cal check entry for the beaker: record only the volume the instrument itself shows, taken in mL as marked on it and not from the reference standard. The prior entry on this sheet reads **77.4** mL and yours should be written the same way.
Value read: **325** mL
